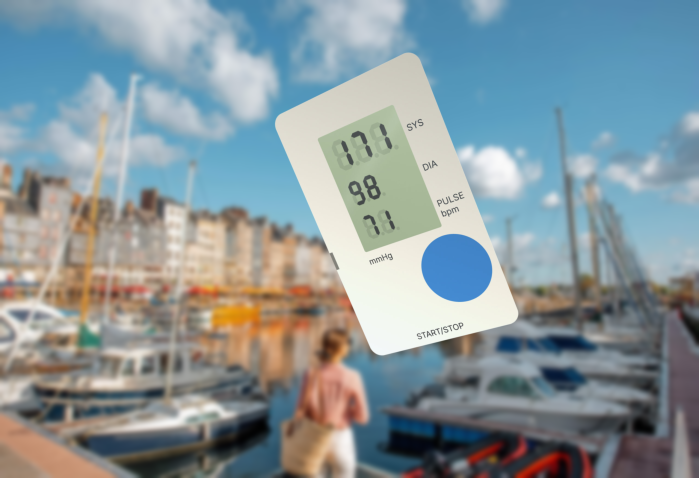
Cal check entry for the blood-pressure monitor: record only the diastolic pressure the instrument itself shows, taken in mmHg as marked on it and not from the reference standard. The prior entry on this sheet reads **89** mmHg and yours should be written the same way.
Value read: **98** mmHg
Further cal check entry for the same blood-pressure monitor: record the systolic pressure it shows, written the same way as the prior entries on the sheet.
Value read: **171** mmHg
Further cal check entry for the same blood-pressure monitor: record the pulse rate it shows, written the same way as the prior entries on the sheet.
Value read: **71** bpm
